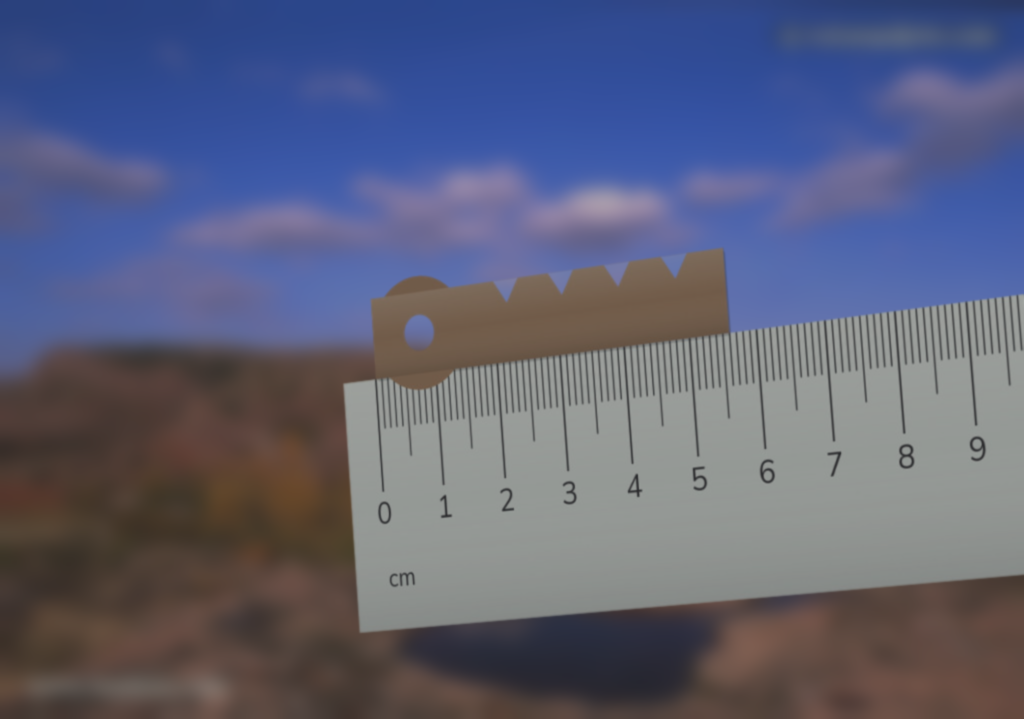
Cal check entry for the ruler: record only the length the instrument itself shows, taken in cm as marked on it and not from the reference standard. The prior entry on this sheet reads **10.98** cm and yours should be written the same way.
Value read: **5.6** cm
